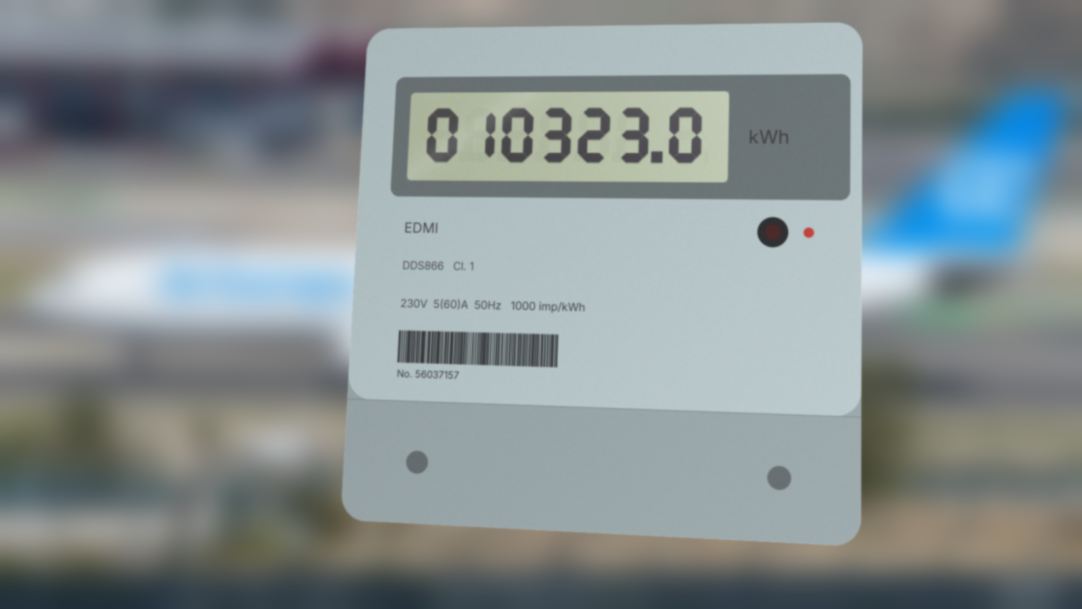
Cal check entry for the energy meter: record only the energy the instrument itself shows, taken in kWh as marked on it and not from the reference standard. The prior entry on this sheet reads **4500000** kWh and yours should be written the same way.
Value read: **10323.0** kWh
